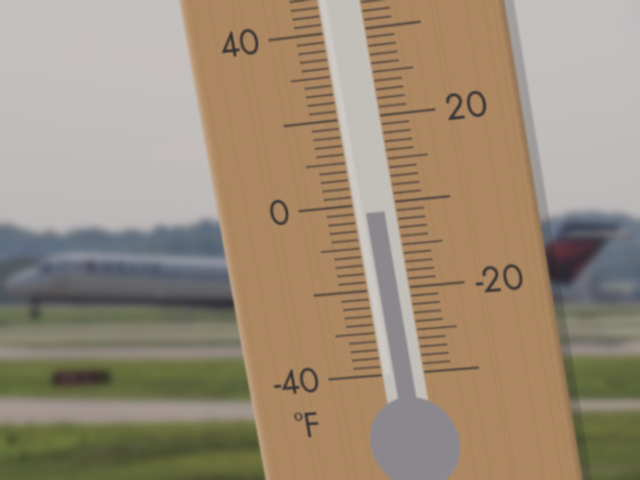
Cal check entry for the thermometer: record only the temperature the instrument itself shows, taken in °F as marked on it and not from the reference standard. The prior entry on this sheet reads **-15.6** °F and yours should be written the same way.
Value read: **-2** °F
